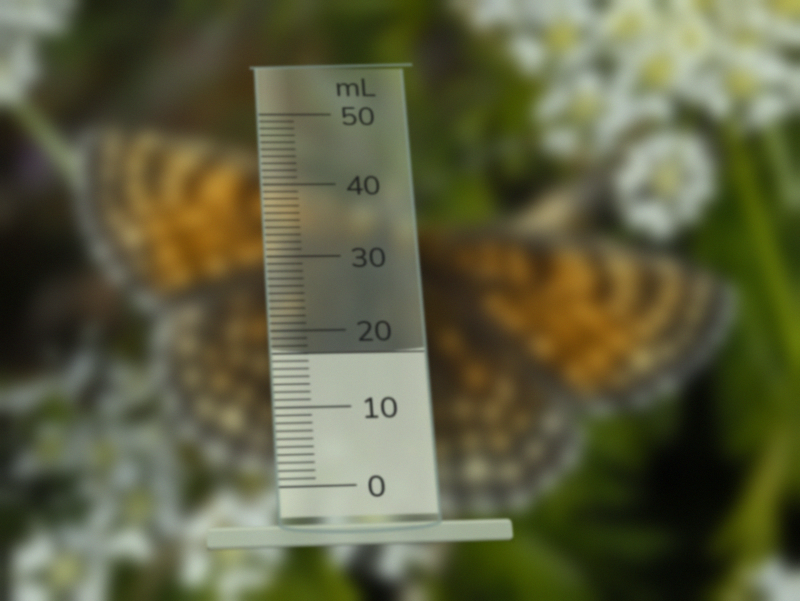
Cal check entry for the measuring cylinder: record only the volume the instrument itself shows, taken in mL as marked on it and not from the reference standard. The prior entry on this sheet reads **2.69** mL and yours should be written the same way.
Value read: **17** mL
